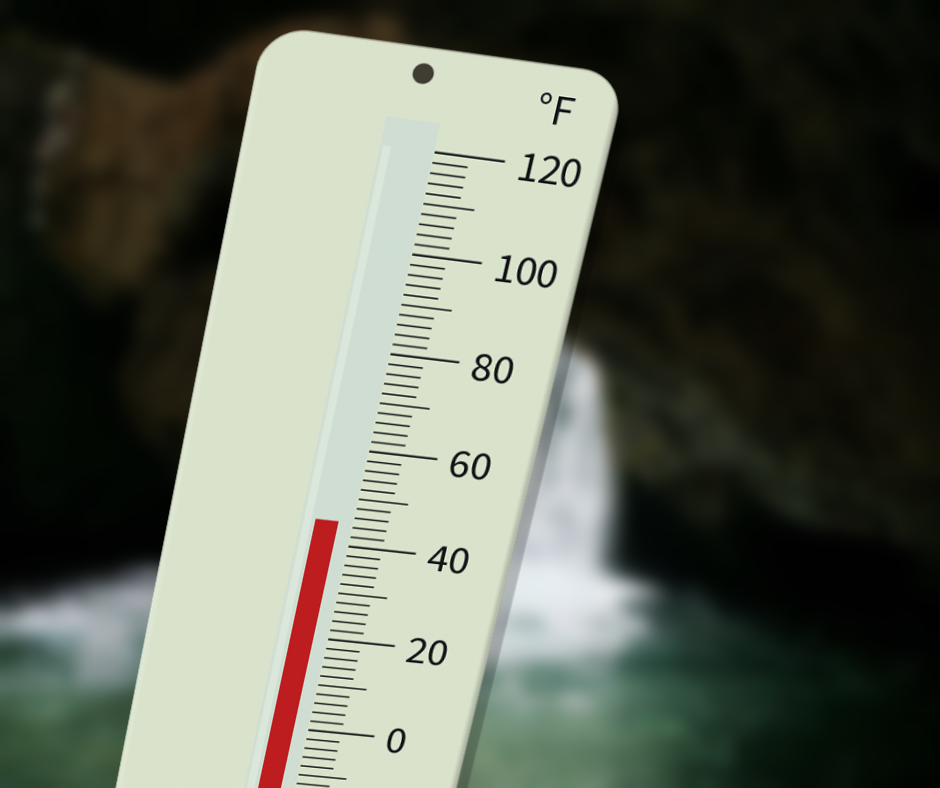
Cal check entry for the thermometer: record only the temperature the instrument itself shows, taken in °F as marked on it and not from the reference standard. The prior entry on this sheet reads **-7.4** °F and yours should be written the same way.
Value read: **45** °F
